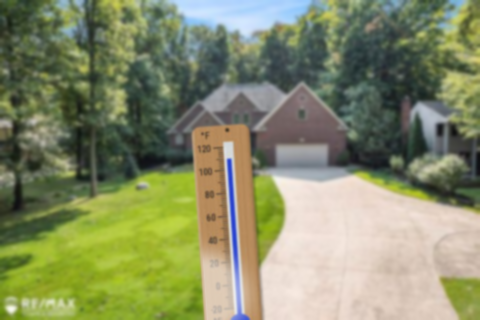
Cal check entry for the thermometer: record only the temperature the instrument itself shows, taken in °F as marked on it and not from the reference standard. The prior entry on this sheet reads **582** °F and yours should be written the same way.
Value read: **110** °F
